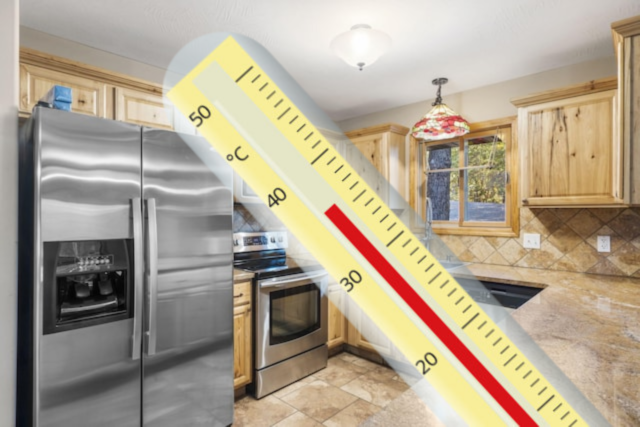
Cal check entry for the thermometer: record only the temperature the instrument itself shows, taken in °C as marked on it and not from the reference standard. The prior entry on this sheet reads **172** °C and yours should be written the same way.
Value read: **36** °C
